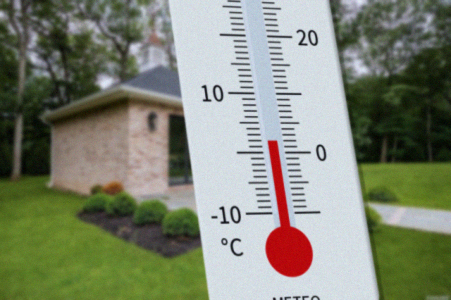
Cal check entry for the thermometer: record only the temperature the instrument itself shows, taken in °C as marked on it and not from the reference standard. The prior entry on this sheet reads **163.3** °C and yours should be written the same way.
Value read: **2** °C
